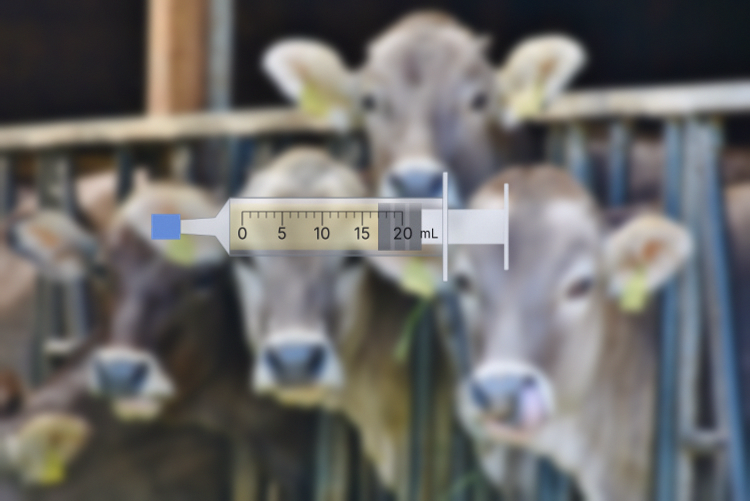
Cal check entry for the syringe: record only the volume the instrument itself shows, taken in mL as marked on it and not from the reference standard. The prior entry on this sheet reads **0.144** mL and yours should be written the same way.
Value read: **17** mL
